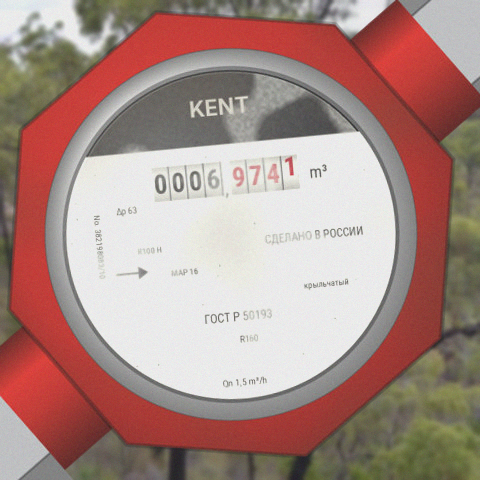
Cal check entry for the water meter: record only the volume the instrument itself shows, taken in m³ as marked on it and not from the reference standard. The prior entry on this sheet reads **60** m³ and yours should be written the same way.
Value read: **6.9741** m³
